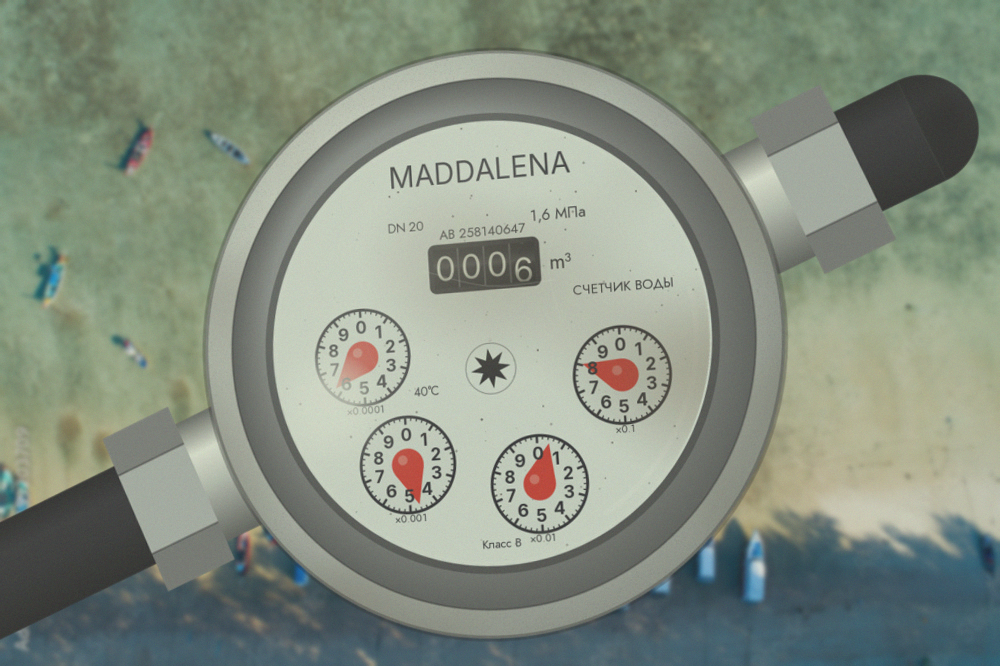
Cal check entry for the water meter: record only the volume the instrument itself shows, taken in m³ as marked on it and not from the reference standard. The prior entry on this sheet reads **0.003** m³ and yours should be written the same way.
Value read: **5.8046** m³
